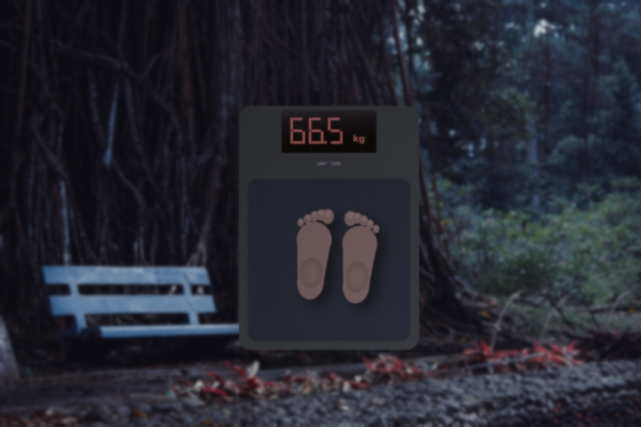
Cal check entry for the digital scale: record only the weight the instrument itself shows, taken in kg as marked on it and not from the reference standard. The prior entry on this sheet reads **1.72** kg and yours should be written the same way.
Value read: **66.5** kg
